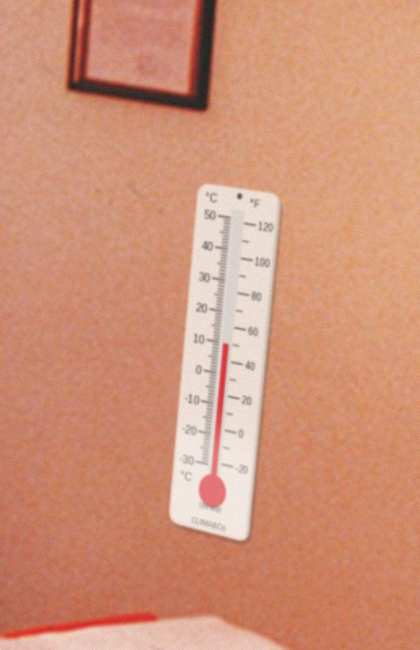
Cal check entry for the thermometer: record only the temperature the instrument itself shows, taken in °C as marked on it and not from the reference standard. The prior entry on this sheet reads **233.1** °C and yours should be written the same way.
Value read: **10** °C
